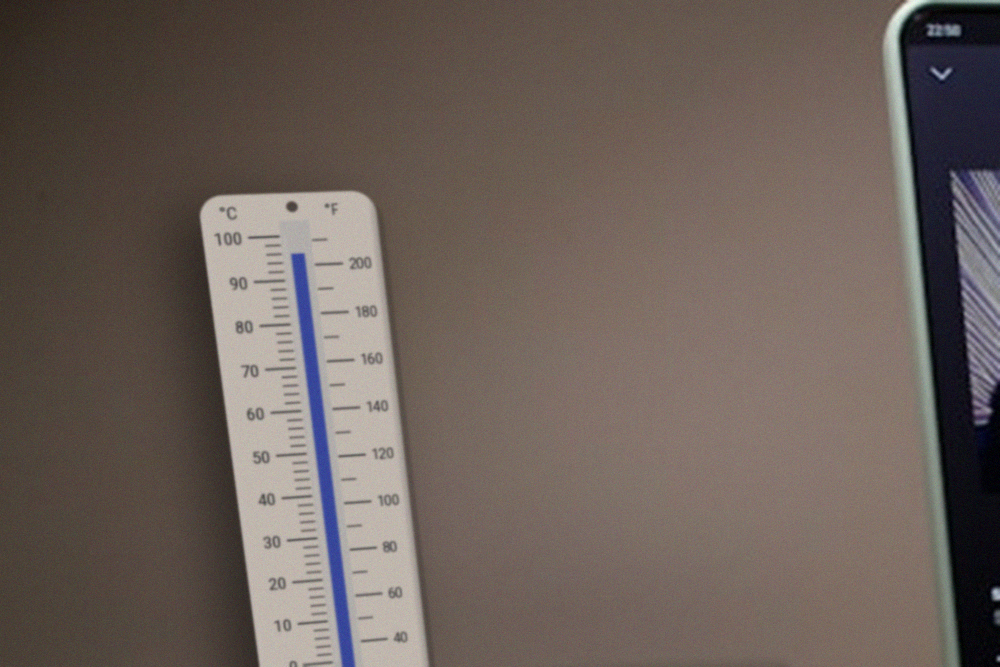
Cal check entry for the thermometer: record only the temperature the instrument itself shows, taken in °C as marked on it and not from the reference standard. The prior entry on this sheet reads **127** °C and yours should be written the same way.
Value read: **96** °C
